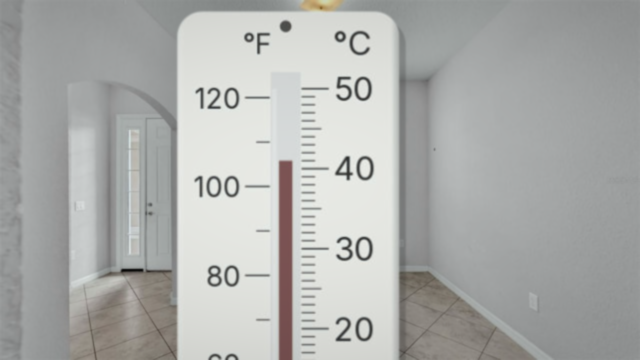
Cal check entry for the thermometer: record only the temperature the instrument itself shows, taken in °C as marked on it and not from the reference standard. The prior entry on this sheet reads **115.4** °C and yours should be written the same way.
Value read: **41** °C
